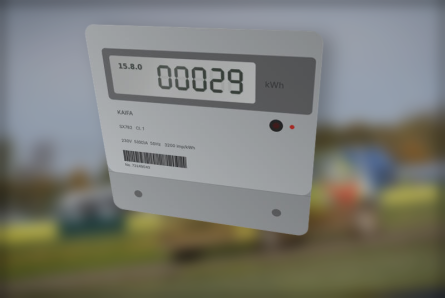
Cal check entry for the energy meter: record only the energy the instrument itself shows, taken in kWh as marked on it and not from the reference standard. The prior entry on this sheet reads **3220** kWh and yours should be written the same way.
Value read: **29** kWh
